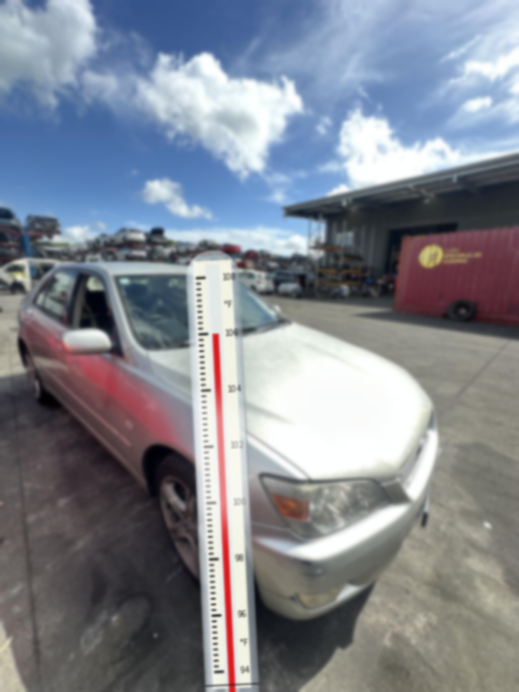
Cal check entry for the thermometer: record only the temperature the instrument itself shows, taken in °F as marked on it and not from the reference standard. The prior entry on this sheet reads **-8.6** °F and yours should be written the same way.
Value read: **106** °F
